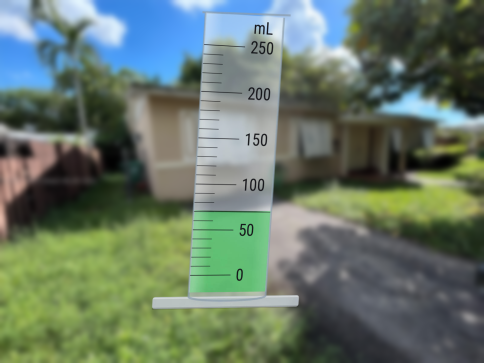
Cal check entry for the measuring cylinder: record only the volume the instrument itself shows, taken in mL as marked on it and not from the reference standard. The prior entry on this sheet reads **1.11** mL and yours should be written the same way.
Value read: **70** mL
